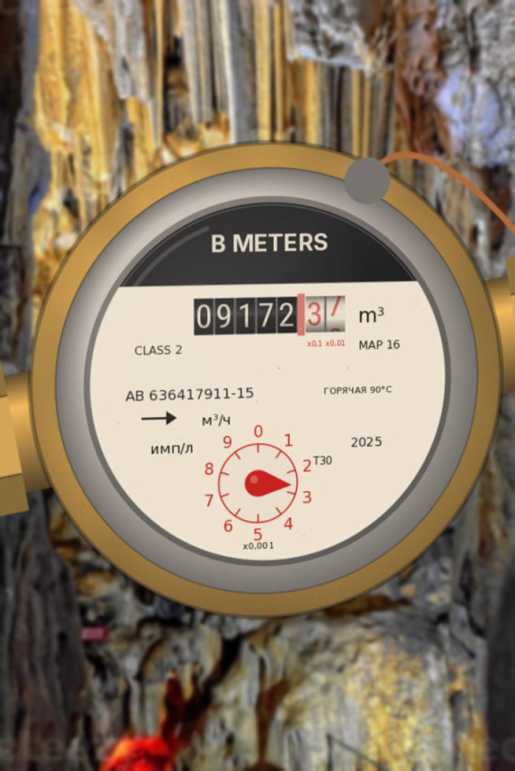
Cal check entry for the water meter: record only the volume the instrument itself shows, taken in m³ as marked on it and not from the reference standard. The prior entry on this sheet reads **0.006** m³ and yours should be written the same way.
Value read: **9172.372** m³
